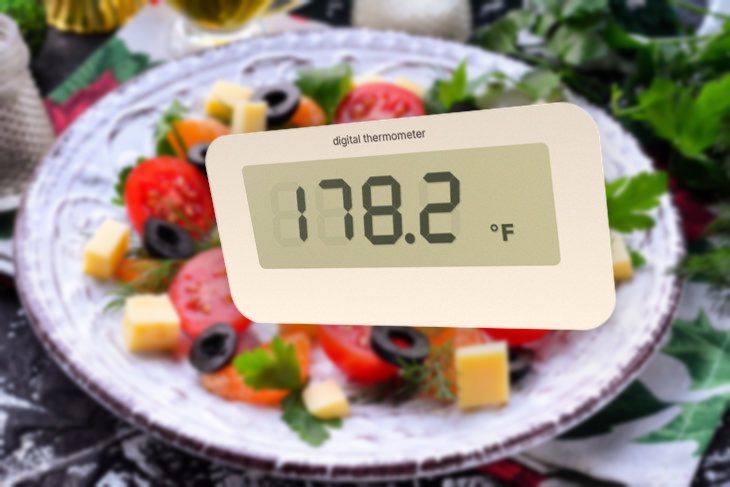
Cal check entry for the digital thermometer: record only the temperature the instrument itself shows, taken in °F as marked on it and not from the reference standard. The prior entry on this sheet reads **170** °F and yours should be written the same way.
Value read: **178.2** °F
